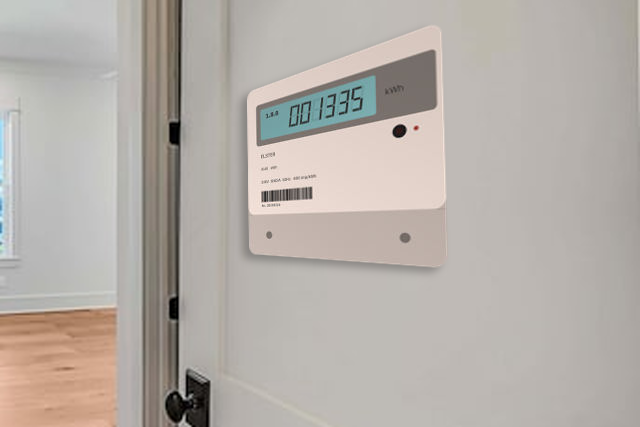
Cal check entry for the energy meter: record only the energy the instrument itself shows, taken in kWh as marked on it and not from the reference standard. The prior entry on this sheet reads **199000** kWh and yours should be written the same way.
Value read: **1335** kWh
